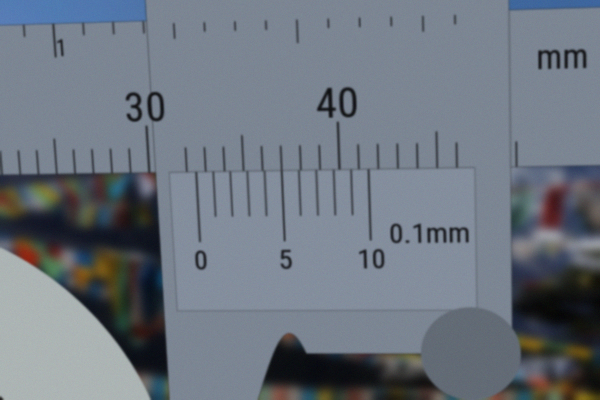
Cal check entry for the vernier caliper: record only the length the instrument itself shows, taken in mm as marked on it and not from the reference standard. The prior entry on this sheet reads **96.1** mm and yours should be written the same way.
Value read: **32.5** mm
